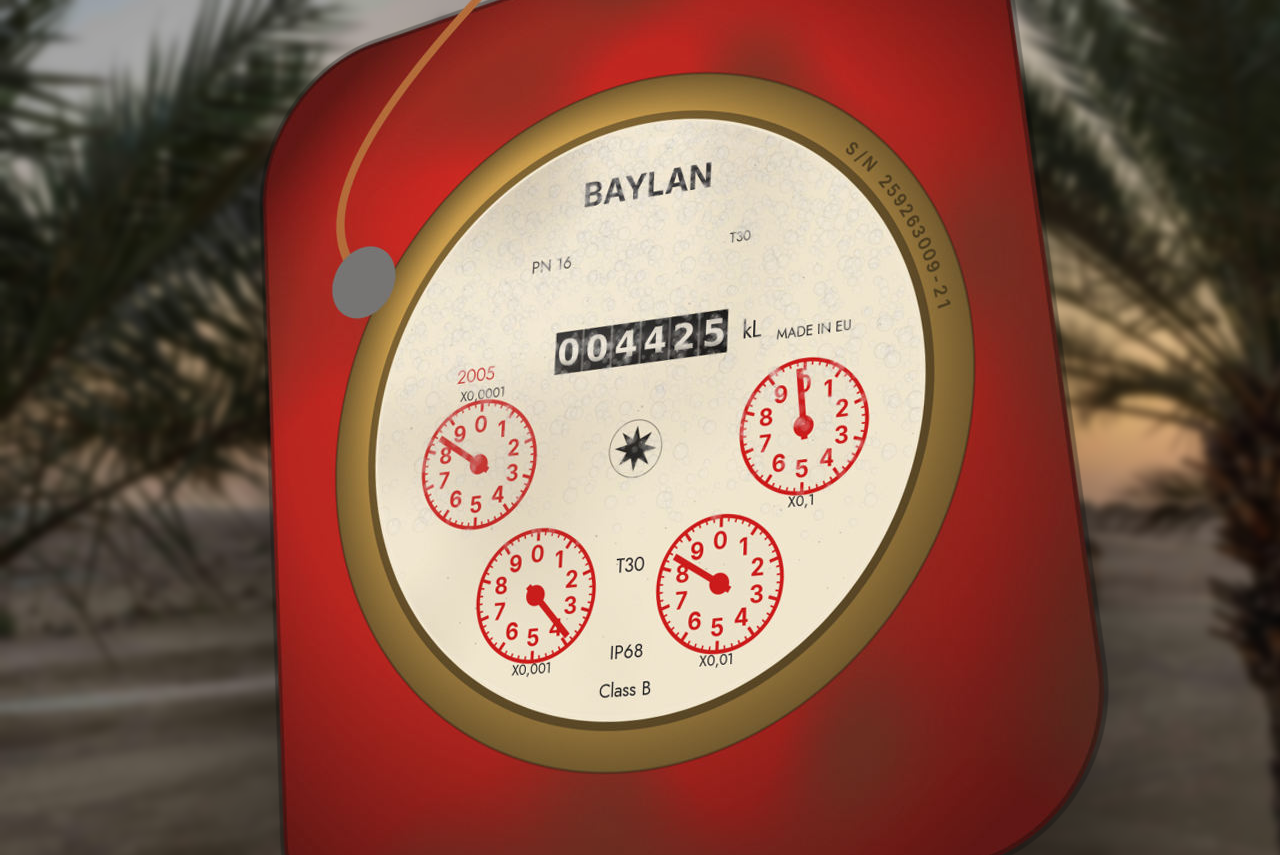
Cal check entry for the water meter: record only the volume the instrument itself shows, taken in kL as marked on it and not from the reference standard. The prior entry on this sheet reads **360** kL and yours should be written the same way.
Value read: **4424.9838** kL
